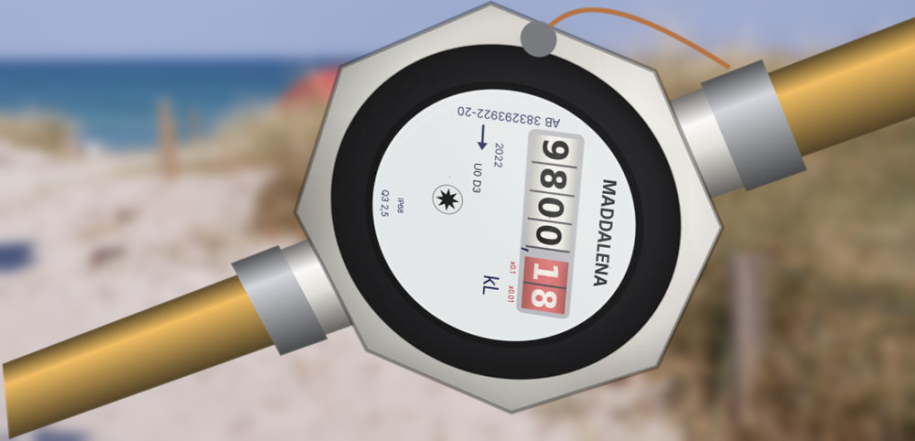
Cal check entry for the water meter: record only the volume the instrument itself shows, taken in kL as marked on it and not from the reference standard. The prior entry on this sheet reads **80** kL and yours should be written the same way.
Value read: **9800.18** kL
